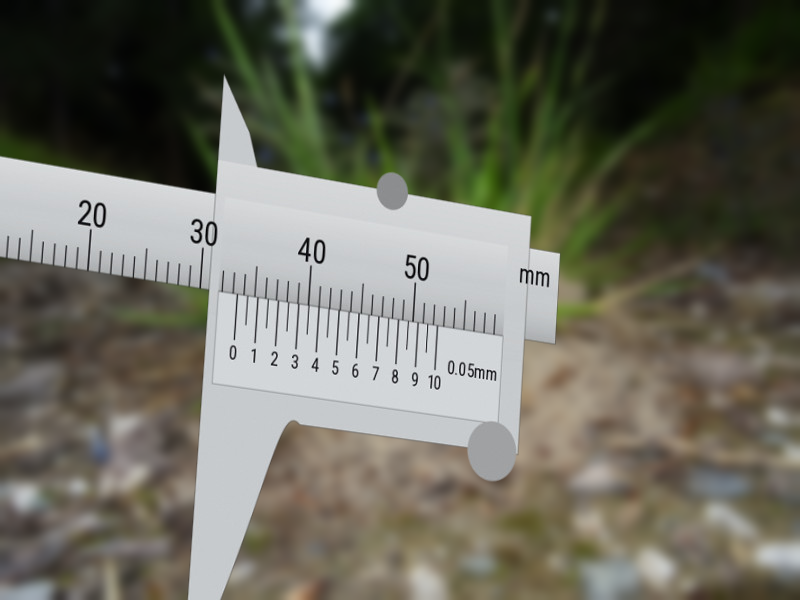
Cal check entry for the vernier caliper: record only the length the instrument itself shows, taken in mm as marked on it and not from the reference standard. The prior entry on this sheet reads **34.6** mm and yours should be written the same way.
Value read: **33.4** mm
